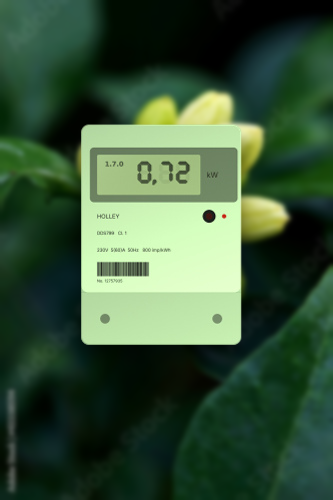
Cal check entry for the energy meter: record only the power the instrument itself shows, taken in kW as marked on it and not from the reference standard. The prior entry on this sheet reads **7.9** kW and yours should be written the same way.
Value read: **0.72** kW
